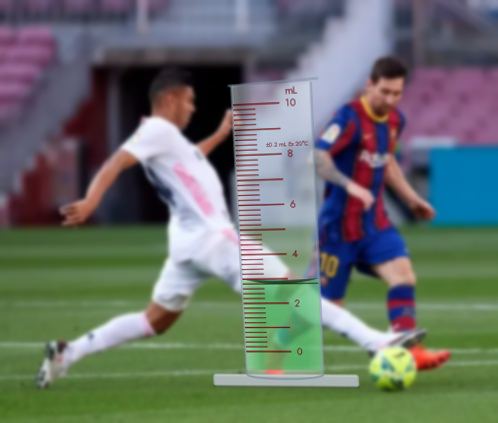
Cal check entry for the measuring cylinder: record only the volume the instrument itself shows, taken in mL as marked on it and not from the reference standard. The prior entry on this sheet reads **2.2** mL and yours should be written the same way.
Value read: **2.8** mL
